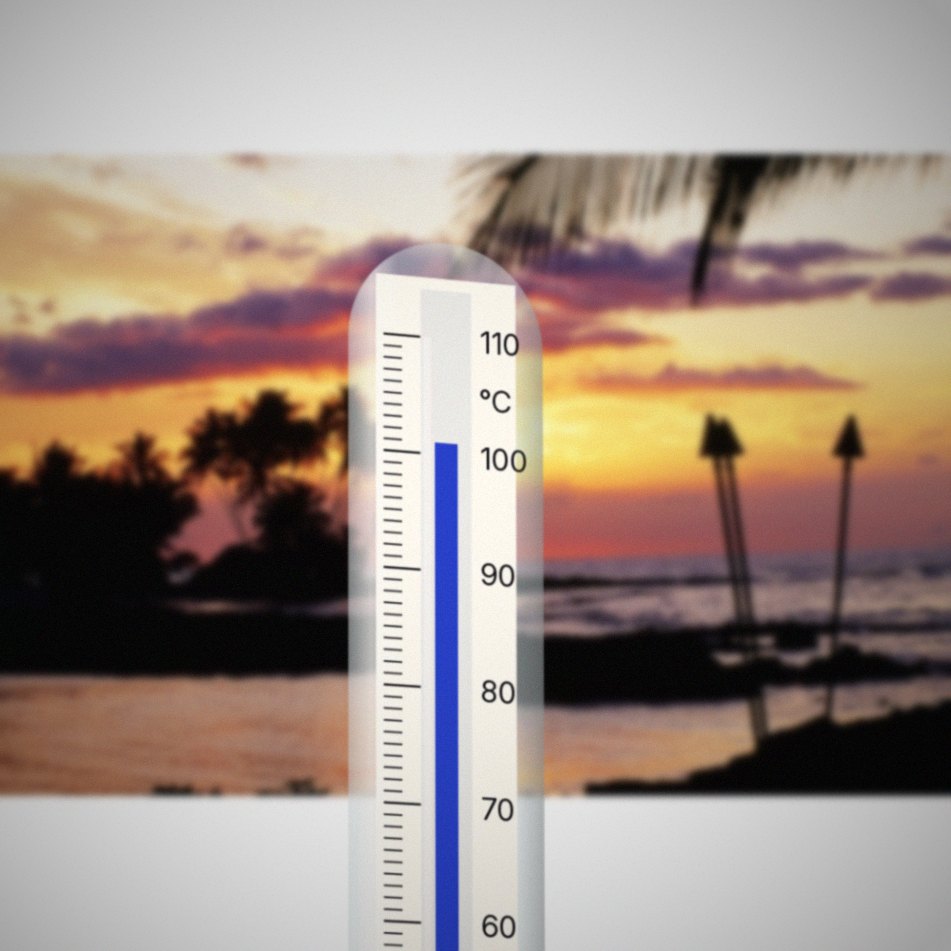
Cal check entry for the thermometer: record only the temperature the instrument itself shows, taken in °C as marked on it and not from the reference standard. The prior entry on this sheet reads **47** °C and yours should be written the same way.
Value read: **101** °C
